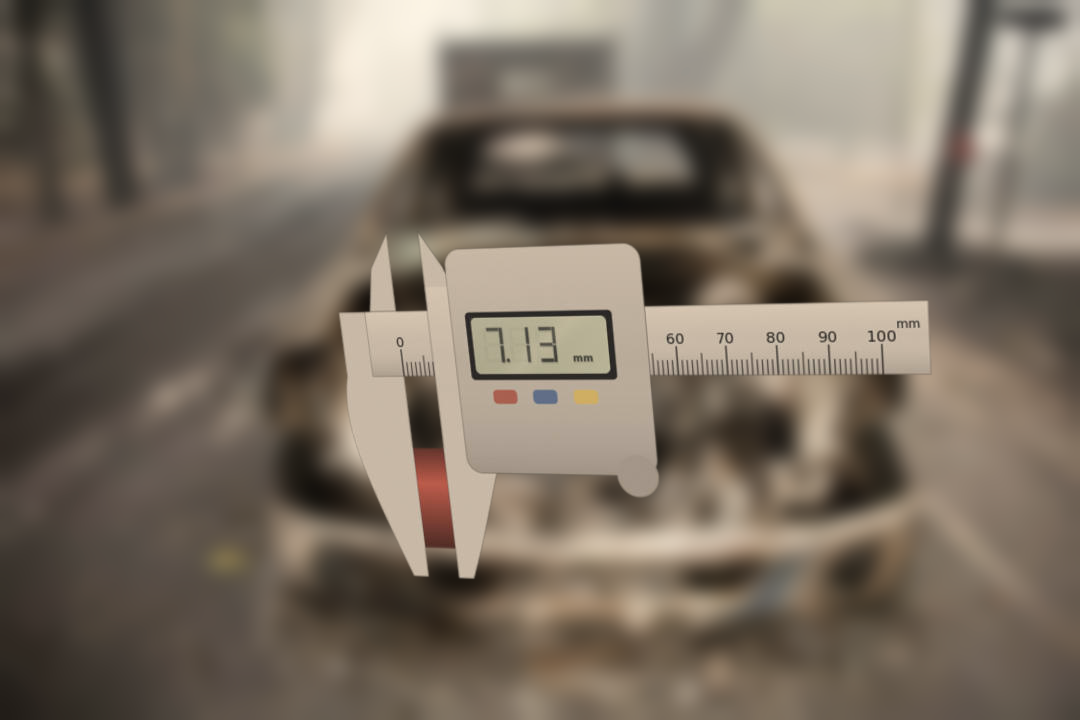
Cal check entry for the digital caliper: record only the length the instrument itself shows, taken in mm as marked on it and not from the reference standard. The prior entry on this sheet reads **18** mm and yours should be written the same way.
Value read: **7.13** mm
